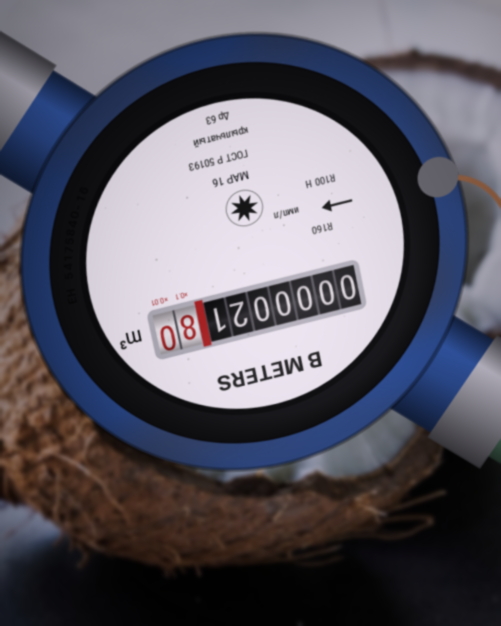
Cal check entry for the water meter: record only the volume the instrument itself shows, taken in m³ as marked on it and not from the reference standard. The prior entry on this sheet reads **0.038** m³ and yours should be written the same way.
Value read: **21.80** m³
